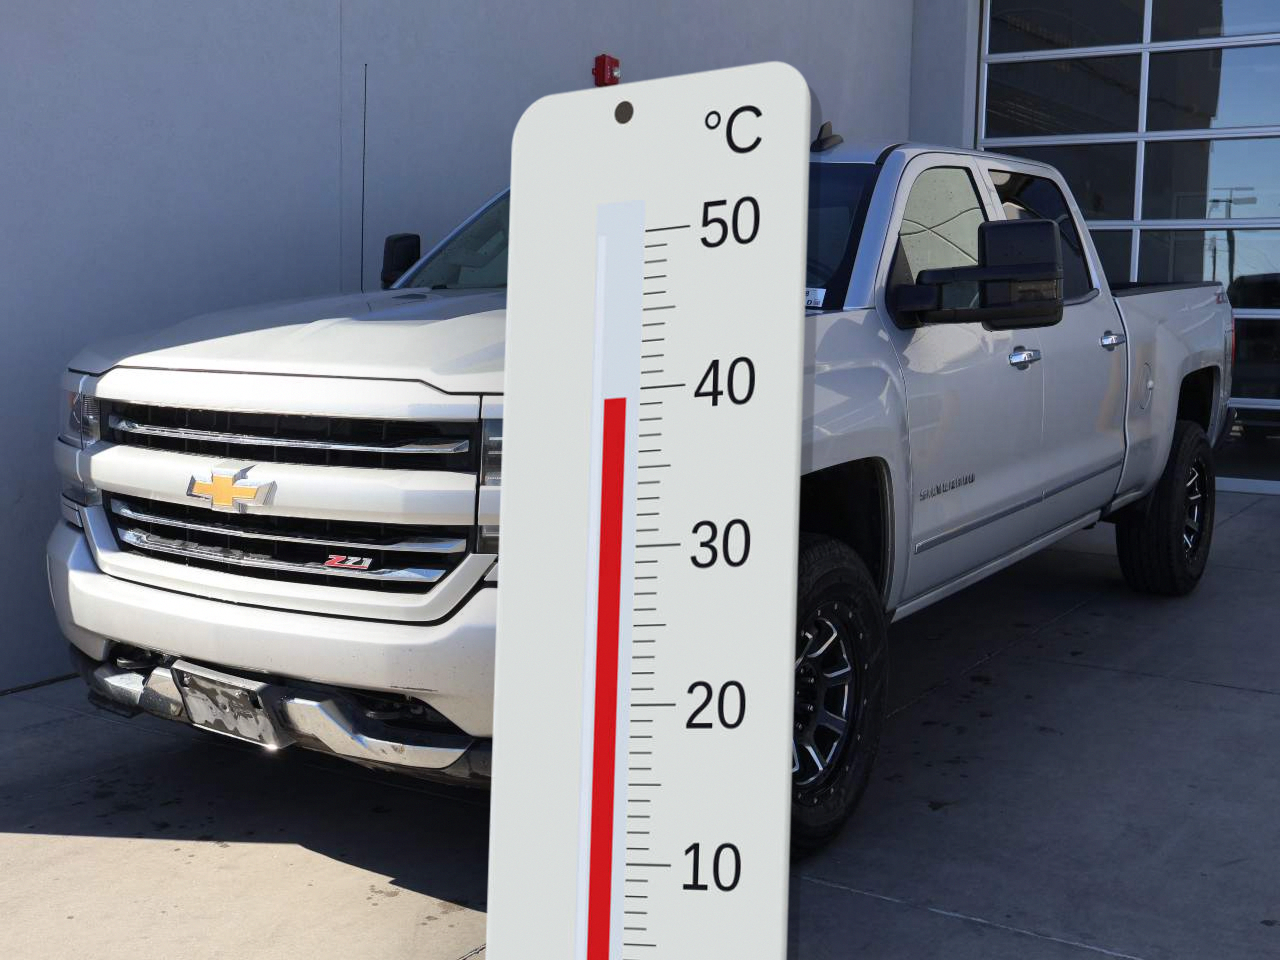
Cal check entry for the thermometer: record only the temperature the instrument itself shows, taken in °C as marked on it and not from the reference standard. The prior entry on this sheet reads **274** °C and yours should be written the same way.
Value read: **39.5** °C
